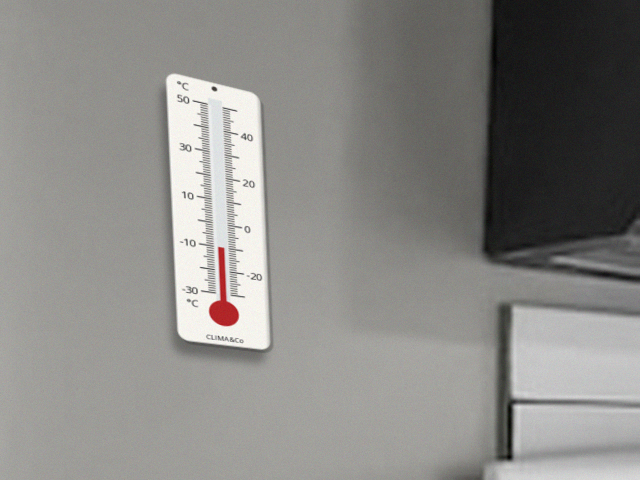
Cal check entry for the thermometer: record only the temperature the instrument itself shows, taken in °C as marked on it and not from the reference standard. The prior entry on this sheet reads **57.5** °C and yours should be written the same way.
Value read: **-10** °C
